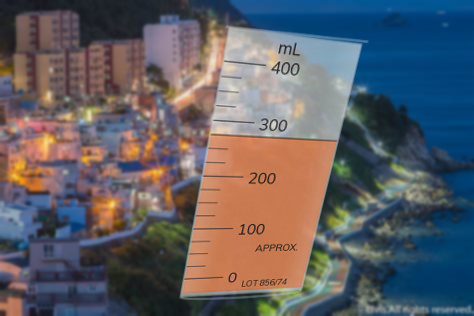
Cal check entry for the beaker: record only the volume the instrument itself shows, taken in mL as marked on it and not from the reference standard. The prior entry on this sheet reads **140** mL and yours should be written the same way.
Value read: **275** mL
